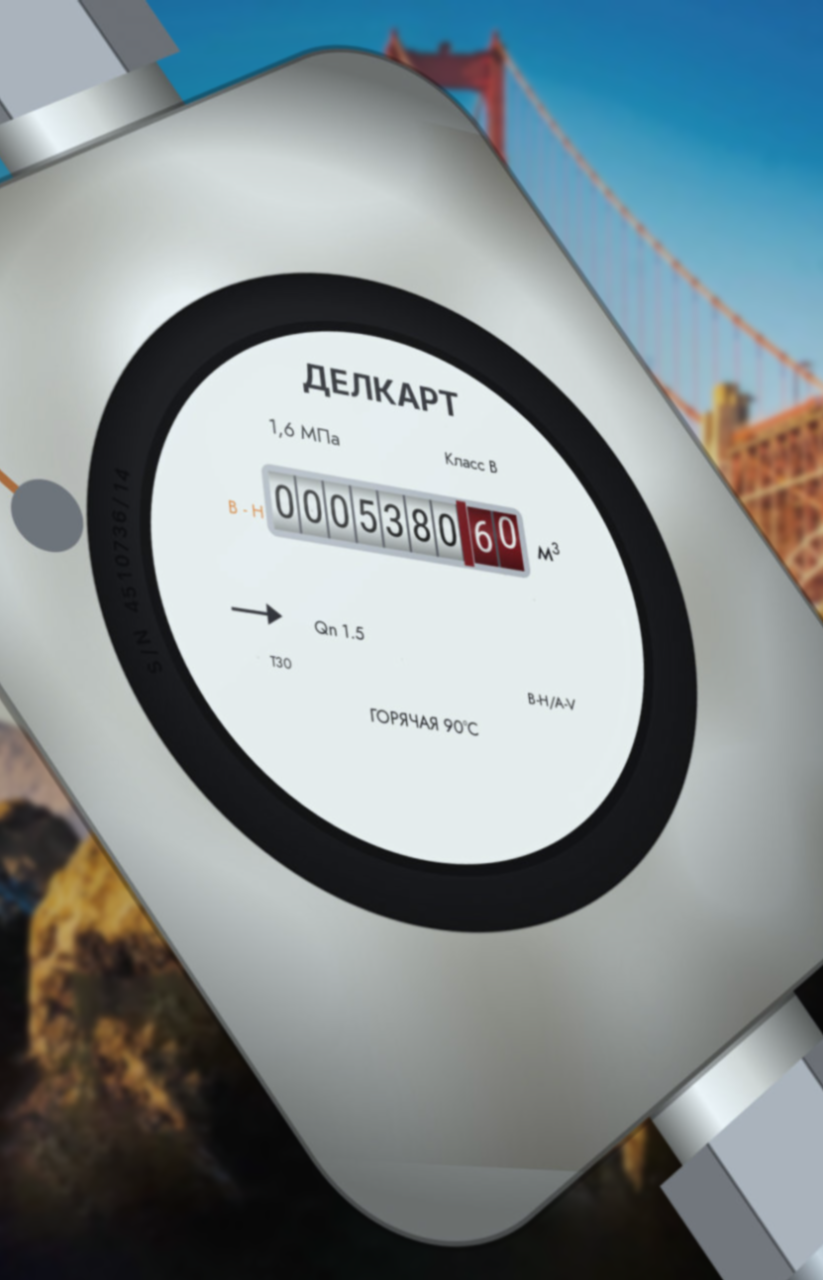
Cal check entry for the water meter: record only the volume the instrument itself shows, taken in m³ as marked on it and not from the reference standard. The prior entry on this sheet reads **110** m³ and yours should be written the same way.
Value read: **5380.60** m³
